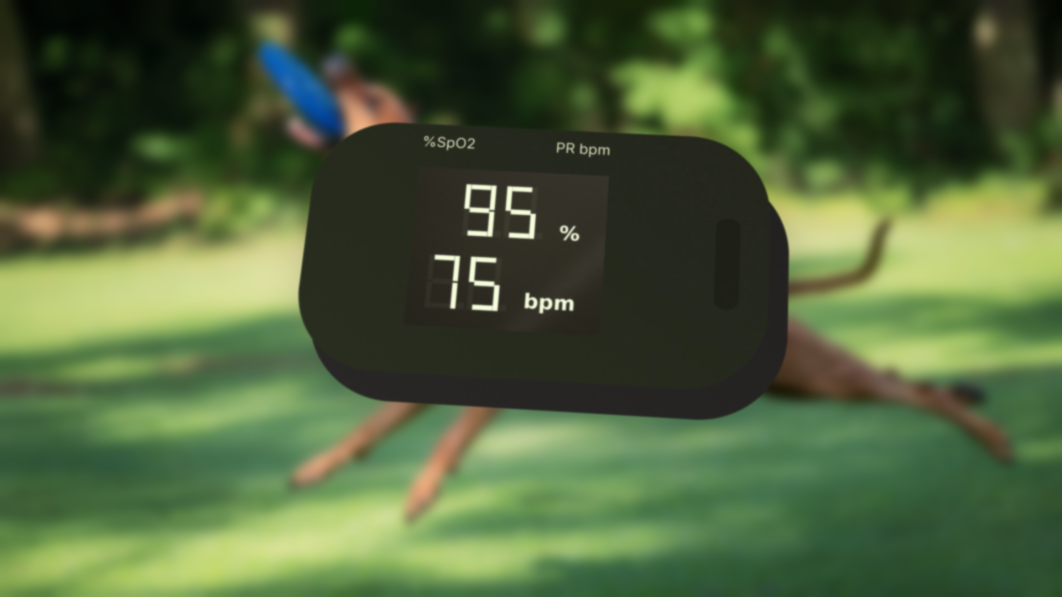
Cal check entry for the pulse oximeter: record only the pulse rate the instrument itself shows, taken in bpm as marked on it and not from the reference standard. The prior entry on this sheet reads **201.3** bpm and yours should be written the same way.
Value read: **75** bpm
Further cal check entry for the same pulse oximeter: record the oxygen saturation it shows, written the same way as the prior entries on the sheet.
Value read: **95** %
